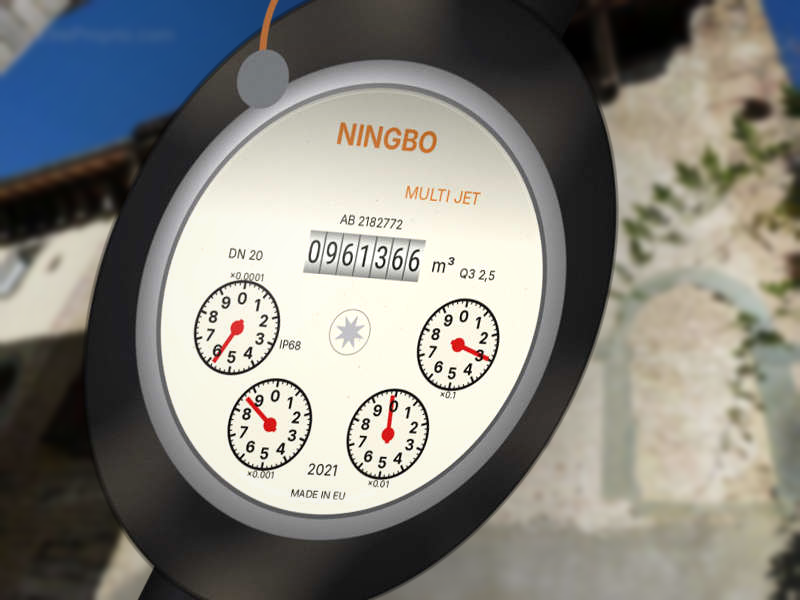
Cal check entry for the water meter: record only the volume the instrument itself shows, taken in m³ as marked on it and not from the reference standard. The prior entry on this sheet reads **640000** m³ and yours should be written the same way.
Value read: **961366.2985** m³
